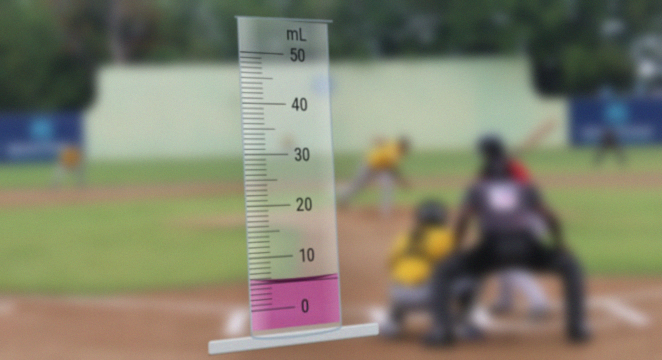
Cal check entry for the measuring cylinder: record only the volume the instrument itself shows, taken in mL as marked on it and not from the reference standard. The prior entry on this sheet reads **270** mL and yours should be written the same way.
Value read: **5** mL
